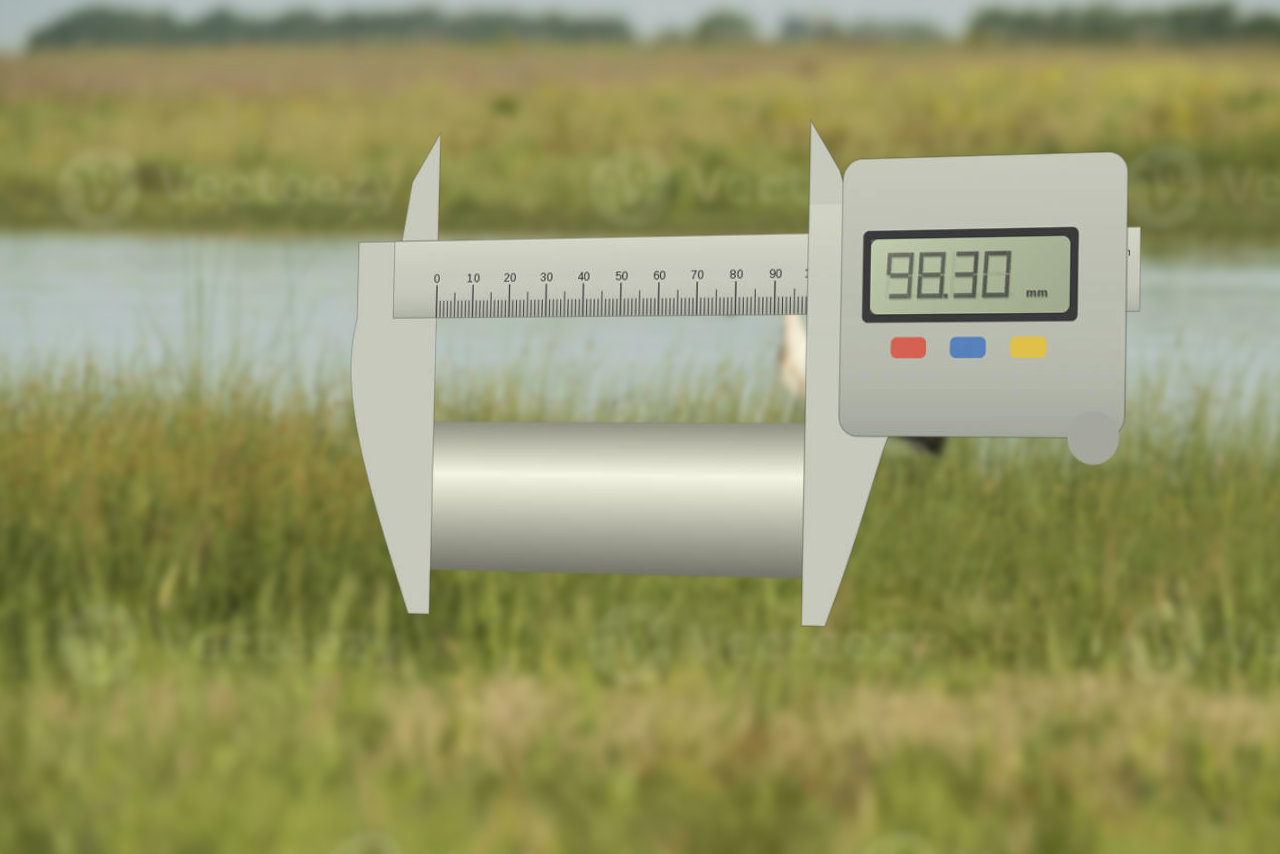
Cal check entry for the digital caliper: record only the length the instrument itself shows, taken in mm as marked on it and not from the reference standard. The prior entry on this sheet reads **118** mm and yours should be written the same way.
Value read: **98.30** mm
